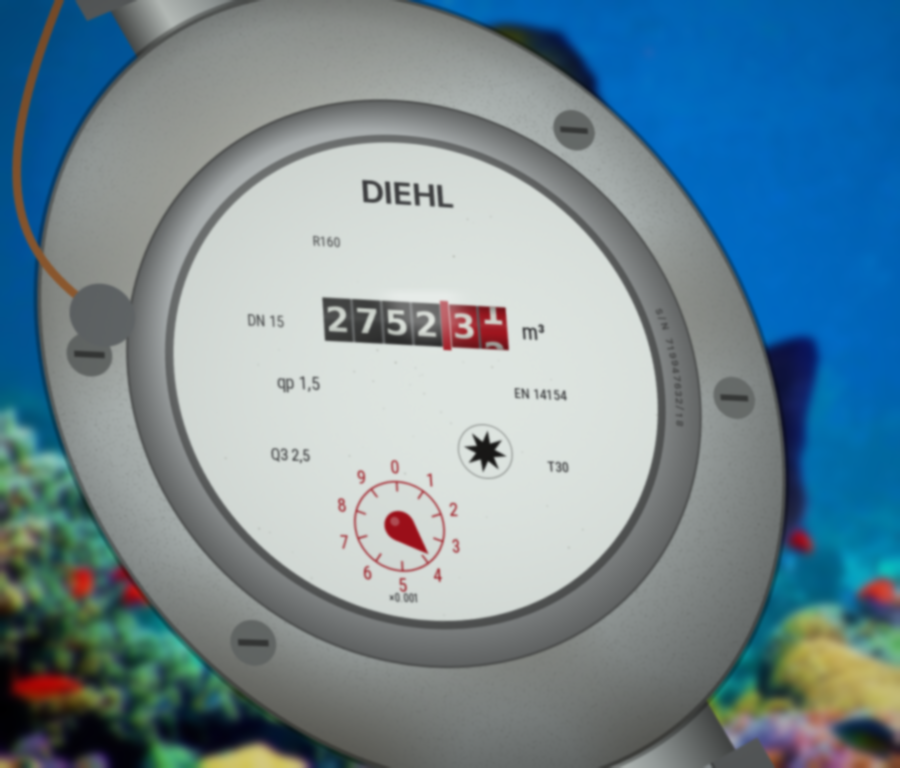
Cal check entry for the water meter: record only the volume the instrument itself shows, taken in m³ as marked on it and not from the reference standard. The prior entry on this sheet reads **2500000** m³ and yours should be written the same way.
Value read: **2752.313** m³
